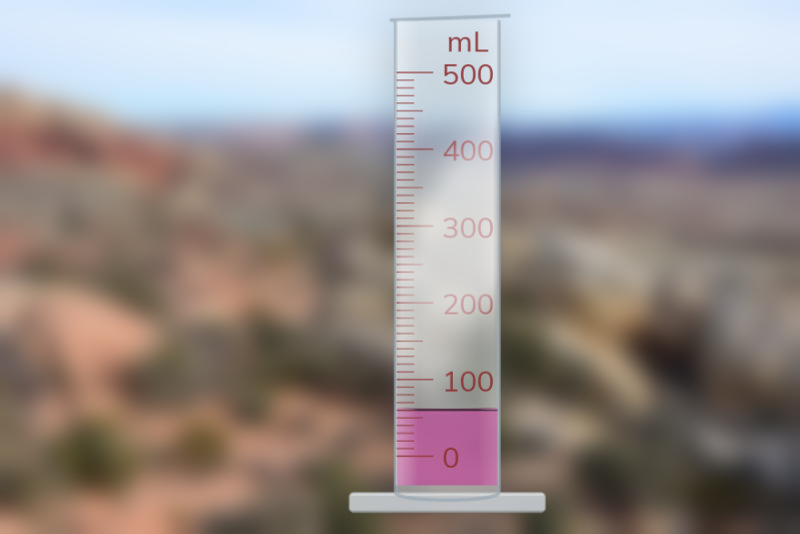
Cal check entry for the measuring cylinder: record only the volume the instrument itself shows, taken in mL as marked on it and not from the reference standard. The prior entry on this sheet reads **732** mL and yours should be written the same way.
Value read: **60** mL
